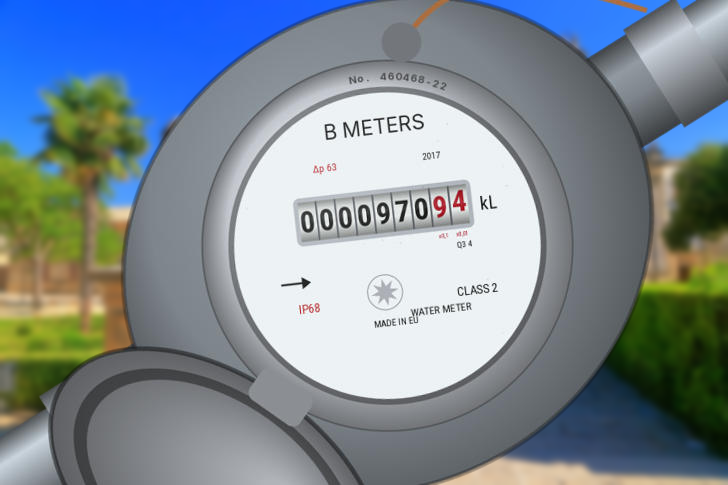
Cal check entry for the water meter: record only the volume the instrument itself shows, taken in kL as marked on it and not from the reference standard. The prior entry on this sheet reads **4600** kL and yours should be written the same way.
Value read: **970.94** kL
